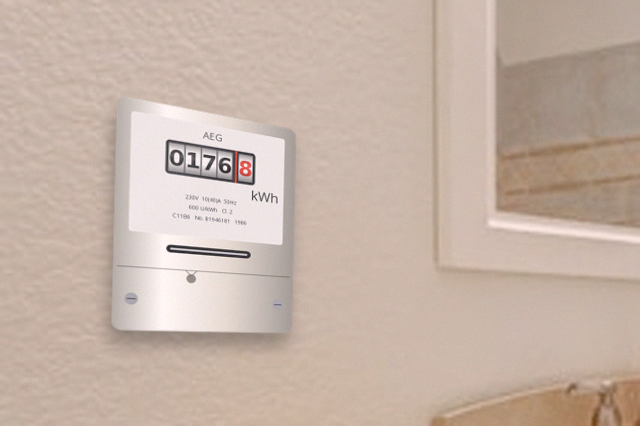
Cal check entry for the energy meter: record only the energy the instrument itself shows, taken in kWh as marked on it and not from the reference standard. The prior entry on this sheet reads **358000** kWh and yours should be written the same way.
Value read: **176.8** kWh
